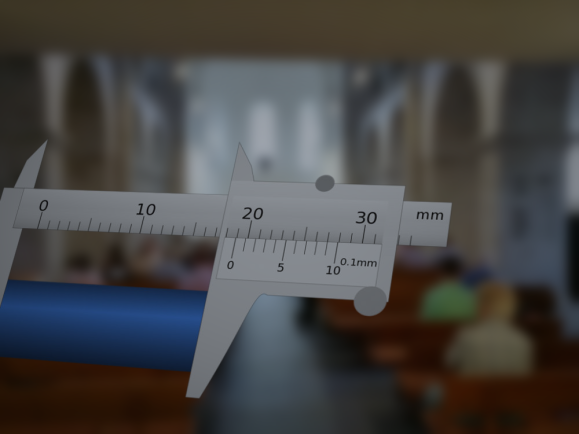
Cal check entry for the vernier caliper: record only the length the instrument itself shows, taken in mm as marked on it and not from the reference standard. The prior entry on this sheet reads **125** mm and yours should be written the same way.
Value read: **18.9** mm
